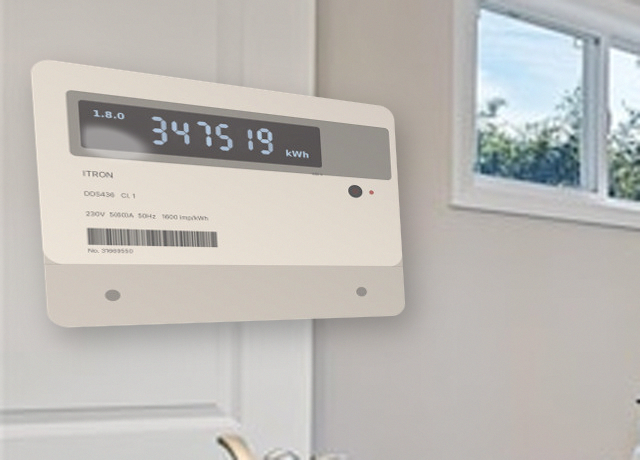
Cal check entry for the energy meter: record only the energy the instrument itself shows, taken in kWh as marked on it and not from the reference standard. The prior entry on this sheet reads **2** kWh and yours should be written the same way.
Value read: **347519** kWh
